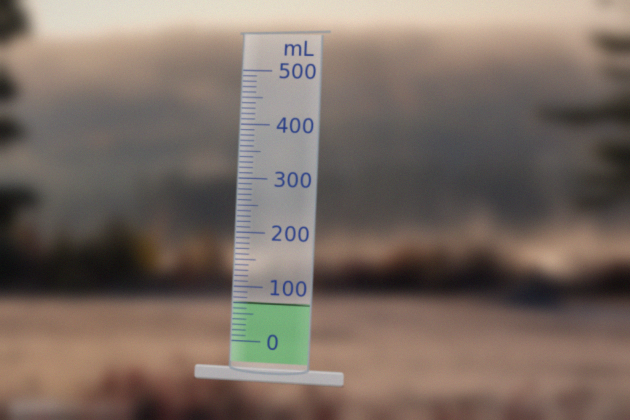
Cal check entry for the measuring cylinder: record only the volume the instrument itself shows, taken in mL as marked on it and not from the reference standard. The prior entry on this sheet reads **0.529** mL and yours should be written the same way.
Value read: **70** mL
